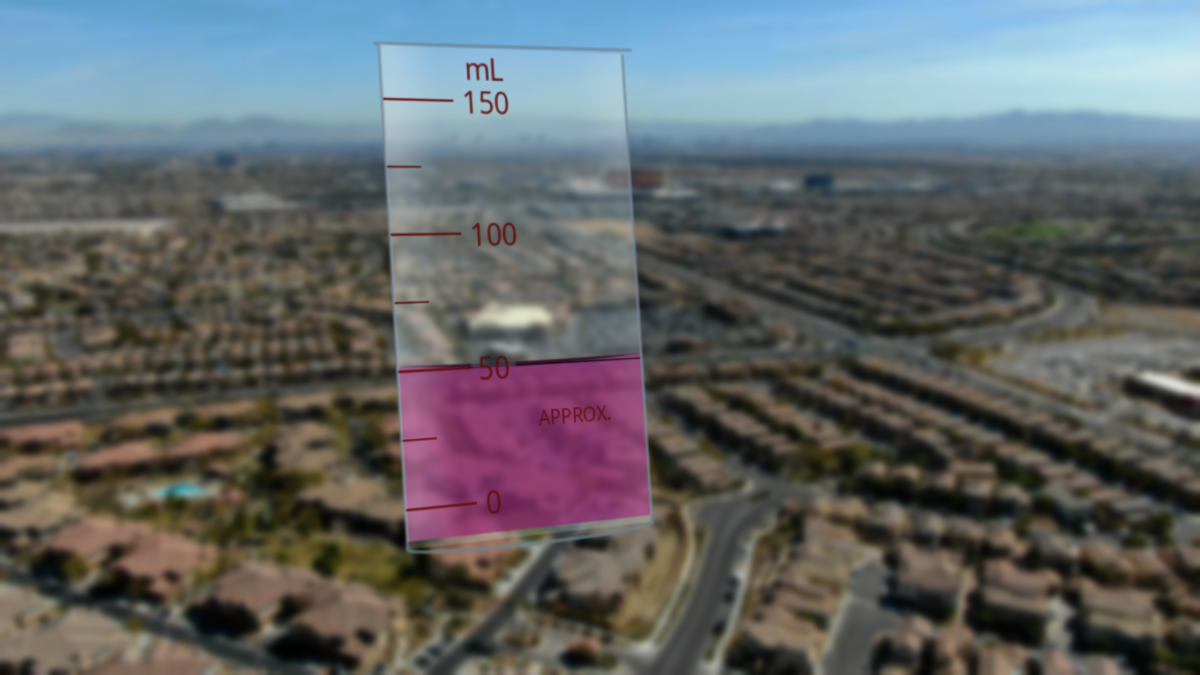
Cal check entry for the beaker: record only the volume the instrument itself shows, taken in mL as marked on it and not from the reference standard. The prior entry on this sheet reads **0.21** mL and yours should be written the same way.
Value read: **50** mL
